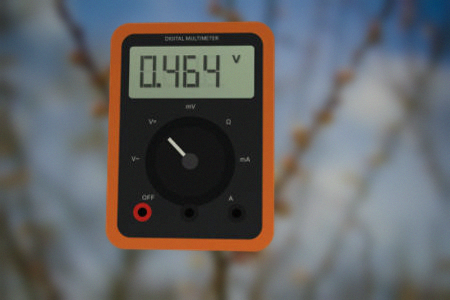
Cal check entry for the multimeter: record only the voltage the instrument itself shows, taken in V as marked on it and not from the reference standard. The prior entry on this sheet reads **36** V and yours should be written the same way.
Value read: **0.464** V
